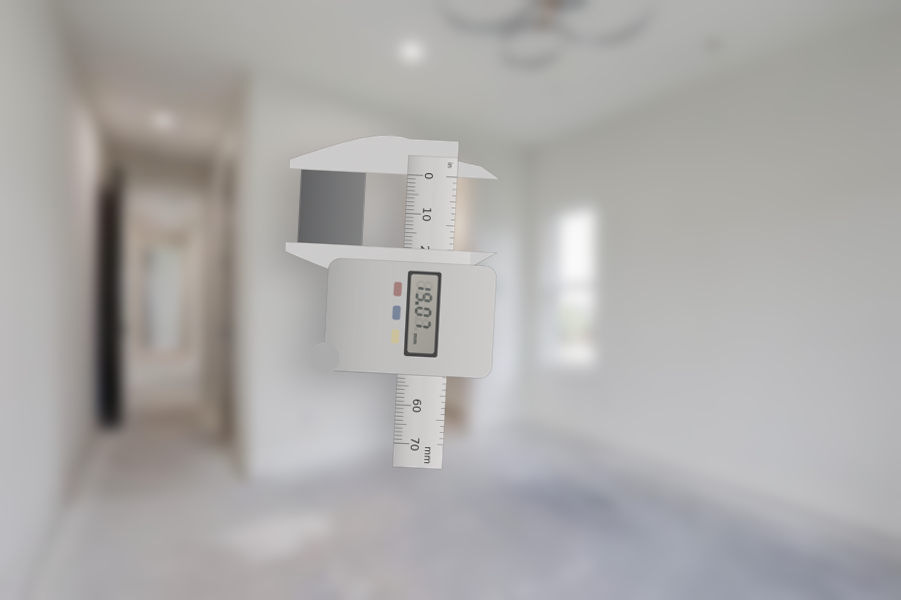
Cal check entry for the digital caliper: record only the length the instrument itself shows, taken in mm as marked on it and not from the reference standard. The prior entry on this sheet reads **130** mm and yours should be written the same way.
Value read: **19.07** mm
